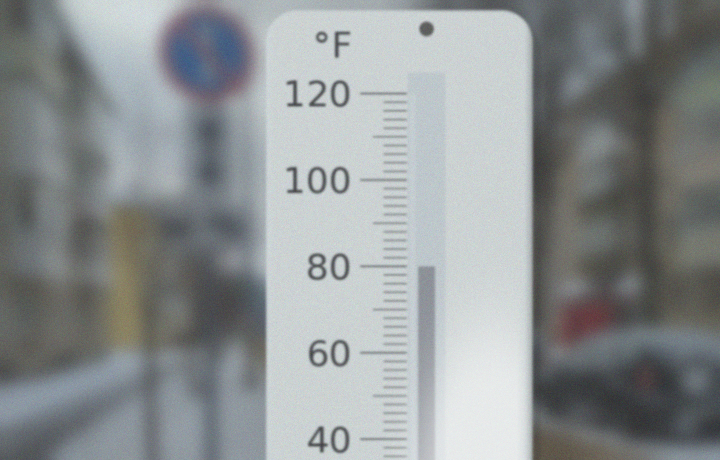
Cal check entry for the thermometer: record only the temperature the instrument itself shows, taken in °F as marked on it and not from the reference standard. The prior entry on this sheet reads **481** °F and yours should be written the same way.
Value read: **80** °F
